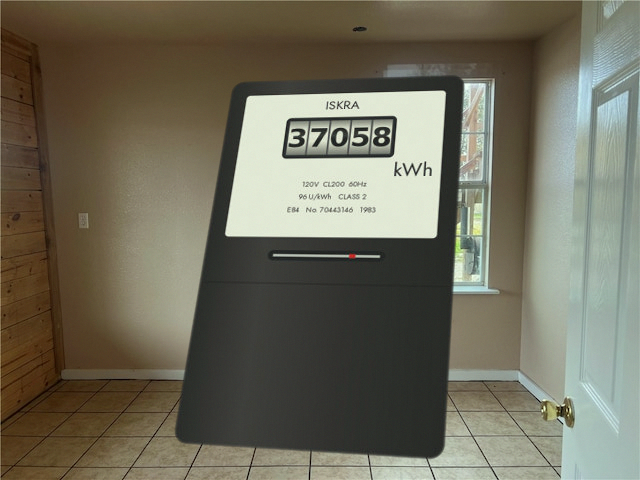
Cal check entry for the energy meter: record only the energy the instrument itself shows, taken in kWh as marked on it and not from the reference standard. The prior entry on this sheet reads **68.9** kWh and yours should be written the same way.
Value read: **37058** kWh
